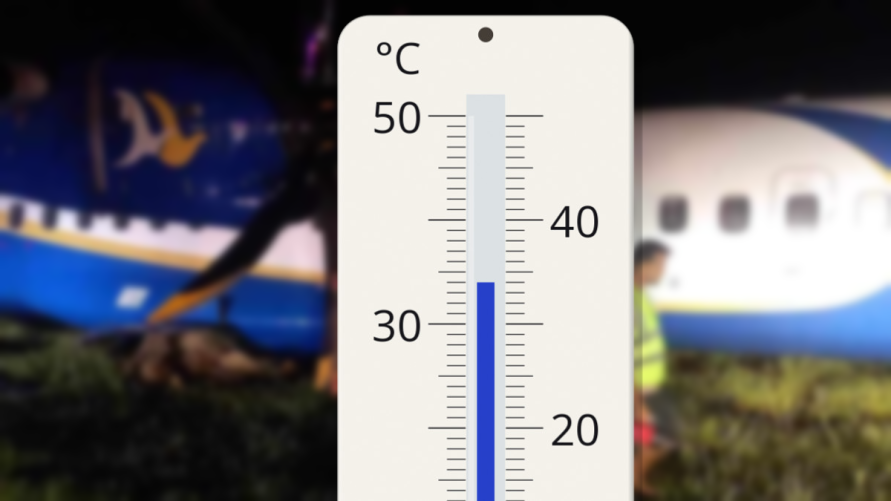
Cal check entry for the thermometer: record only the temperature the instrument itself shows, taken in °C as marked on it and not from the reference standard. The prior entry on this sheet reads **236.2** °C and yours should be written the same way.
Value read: **34** °C
